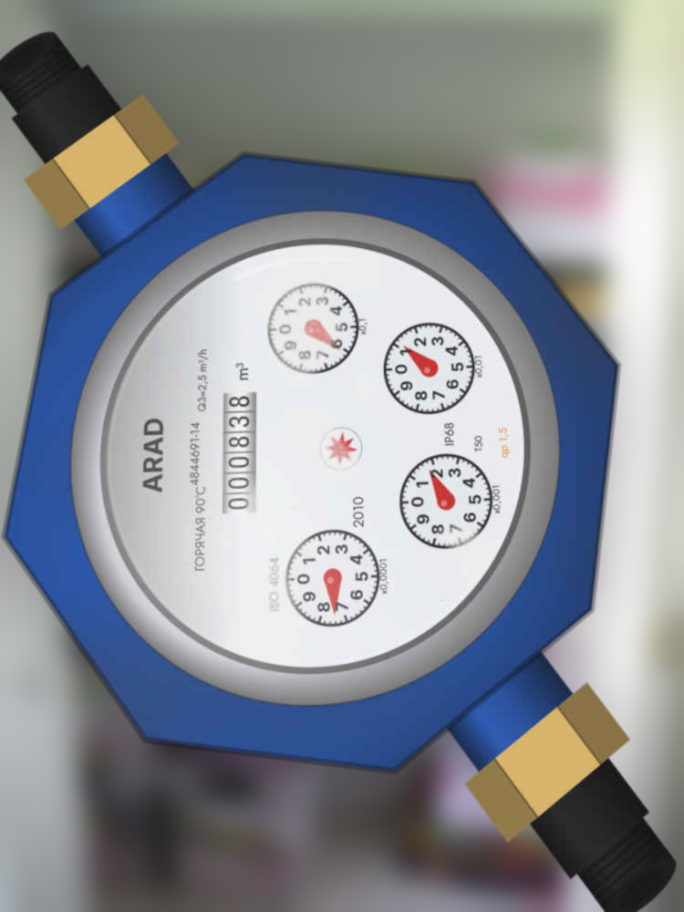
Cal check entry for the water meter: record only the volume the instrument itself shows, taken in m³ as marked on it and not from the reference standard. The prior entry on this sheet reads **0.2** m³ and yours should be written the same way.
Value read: **838.6117** m³
